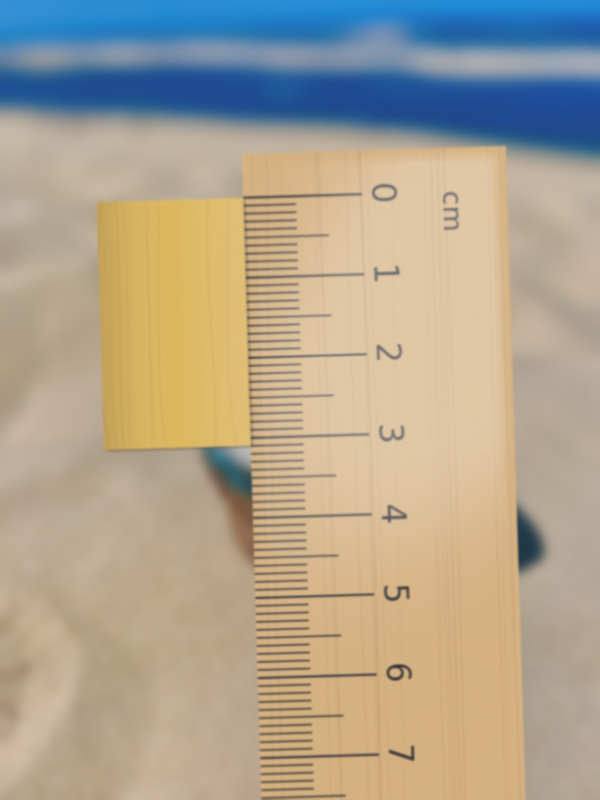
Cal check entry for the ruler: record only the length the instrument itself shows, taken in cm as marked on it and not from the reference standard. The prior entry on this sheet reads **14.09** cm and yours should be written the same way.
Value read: **3.1** cm
